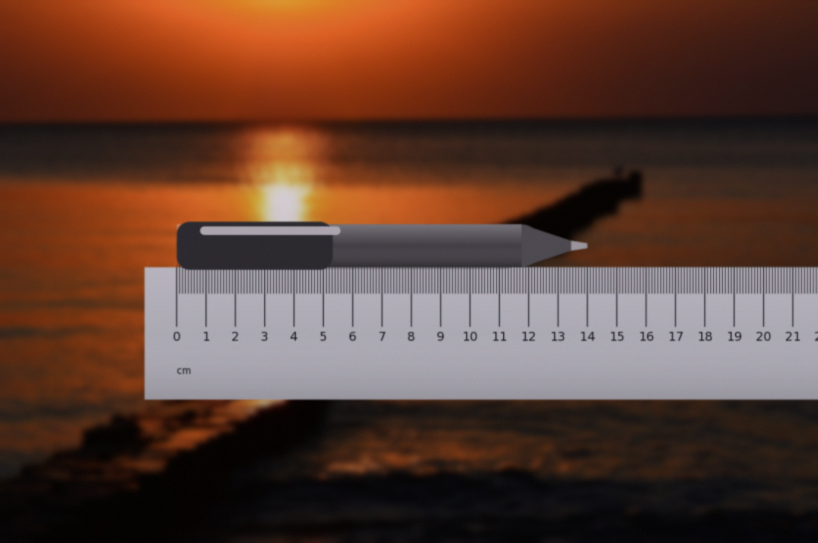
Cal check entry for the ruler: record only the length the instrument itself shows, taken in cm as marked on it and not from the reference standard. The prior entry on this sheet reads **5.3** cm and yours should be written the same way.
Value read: **14** cm
